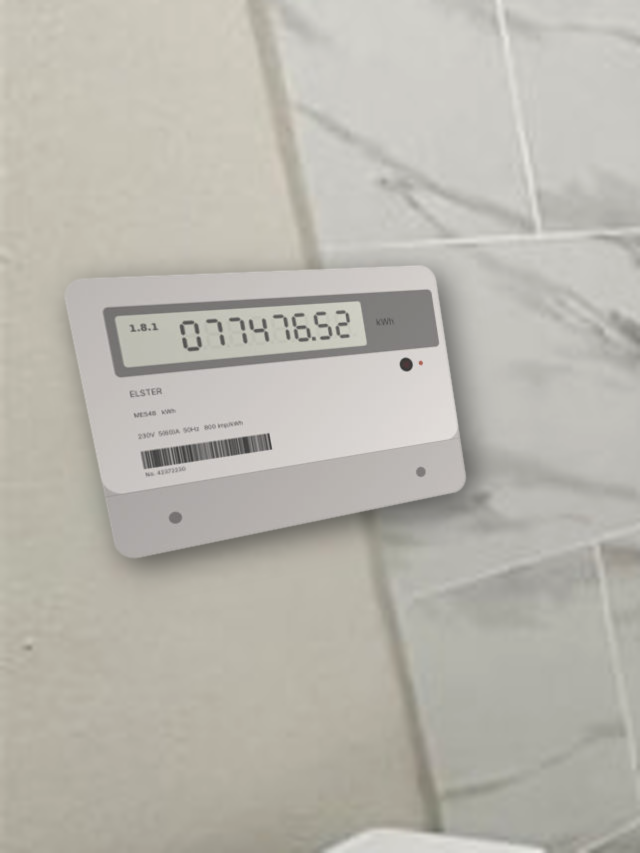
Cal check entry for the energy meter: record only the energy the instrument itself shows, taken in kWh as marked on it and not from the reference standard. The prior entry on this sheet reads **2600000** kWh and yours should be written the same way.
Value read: **77476.52** kWh
